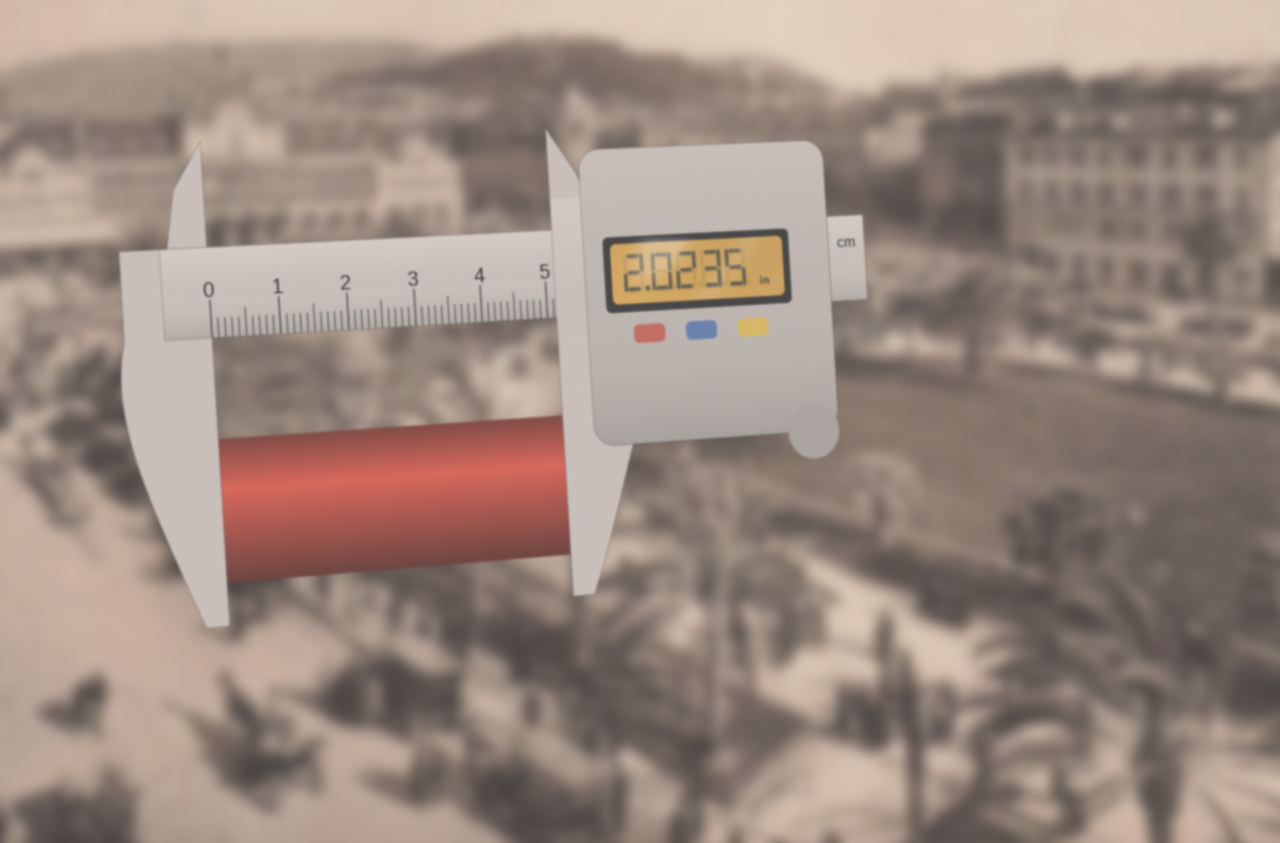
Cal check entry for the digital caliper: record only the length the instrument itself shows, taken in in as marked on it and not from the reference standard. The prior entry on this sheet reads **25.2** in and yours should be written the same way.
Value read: **2.0235** in
